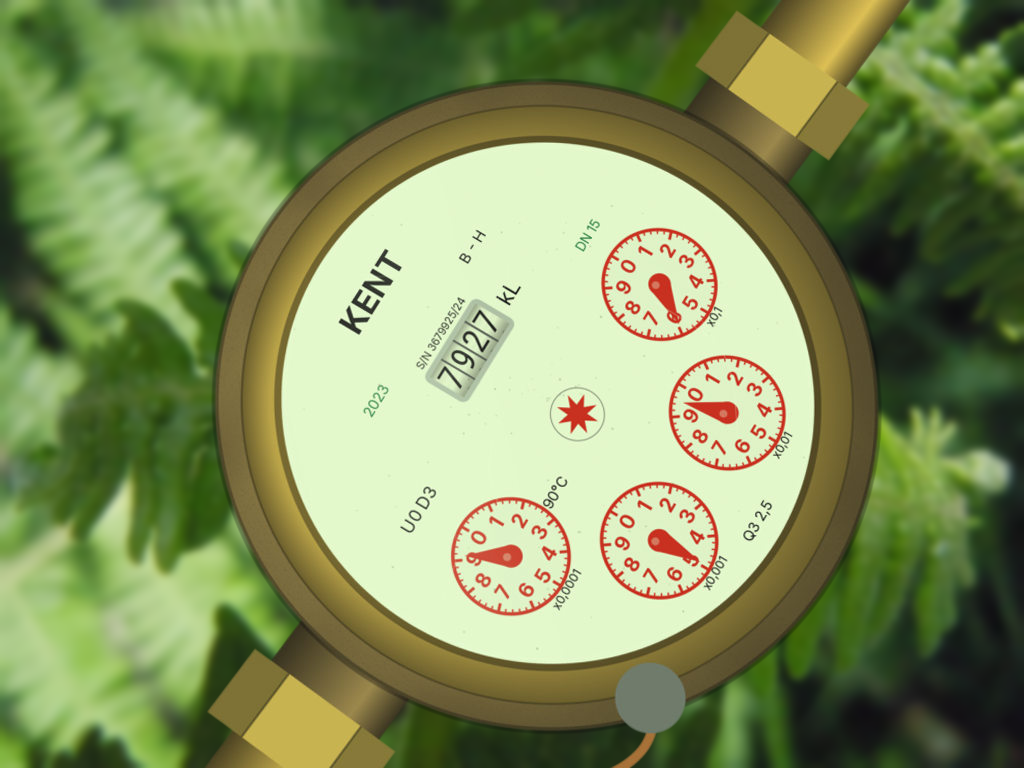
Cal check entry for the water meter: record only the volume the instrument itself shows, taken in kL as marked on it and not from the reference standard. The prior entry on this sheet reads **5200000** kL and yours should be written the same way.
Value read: **7927.5949** kL
